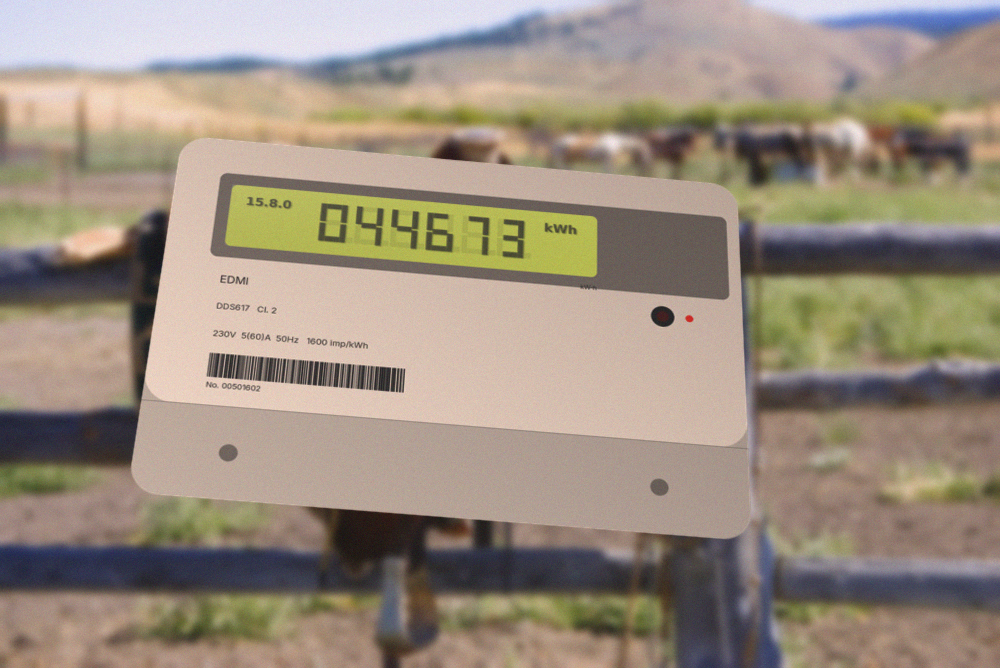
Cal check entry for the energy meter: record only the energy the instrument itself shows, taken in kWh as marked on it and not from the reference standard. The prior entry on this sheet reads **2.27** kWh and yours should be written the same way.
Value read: **44673** kWh
